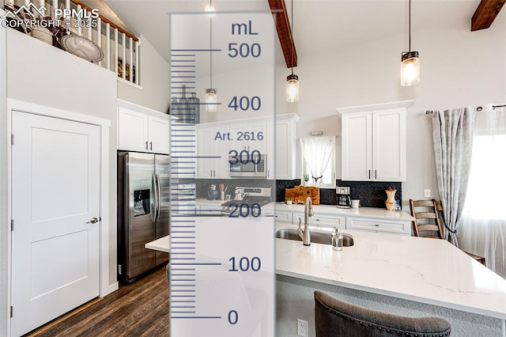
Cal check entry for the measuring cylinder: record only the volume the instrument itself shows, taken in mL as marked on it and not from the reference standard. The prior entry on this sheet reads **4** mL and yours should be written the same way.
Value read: **190** mL
